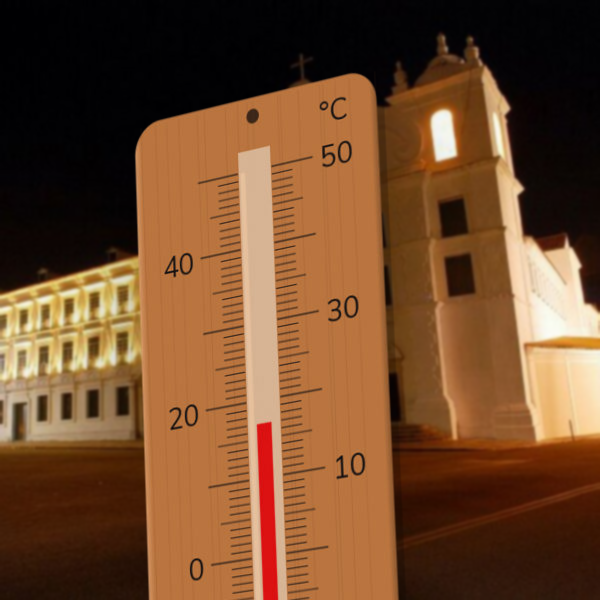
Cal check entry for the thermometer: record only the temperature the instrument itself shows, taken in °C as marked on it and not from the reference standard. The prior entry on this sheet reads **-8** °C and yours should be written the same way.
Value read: **17** °C
